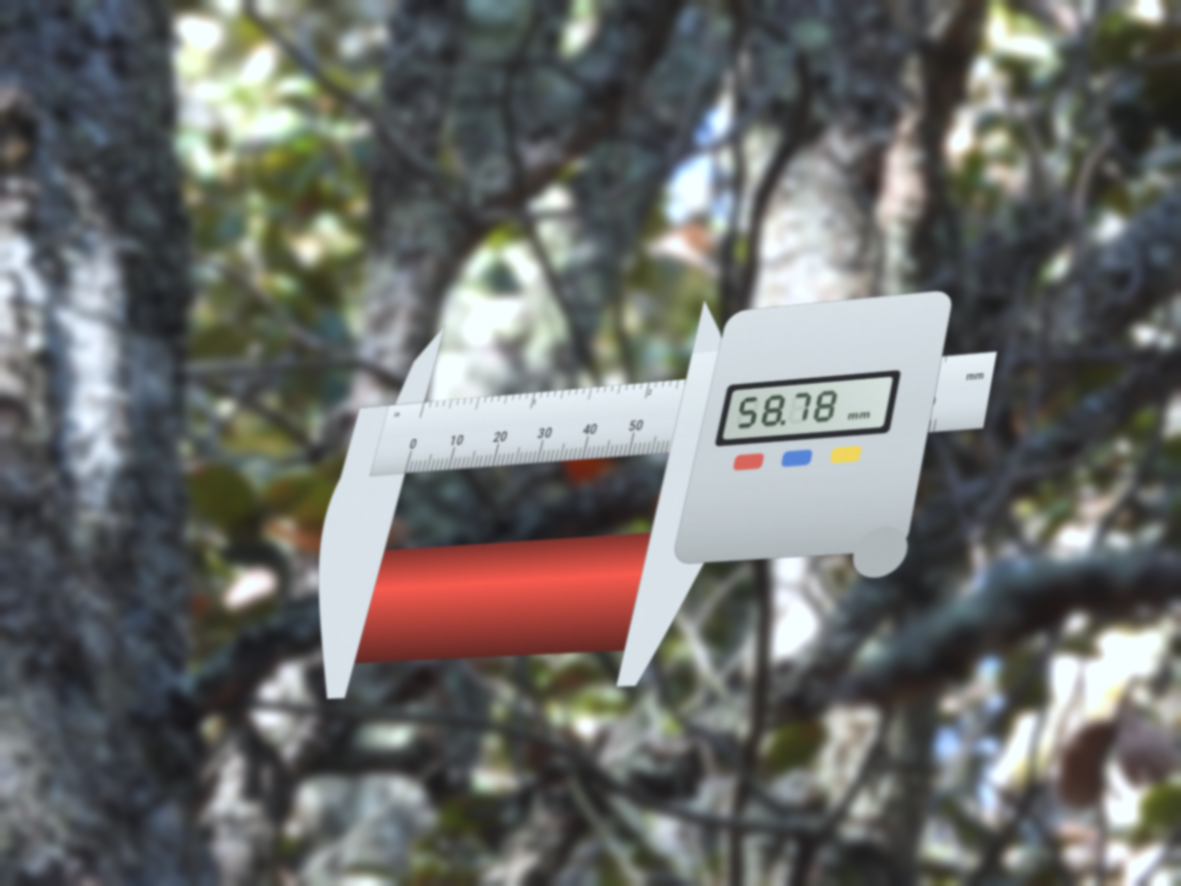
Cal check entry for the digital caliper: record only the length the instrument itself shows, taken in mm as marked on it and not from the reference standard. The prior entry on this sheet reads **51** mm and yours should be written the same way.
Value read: **58.78** mm
